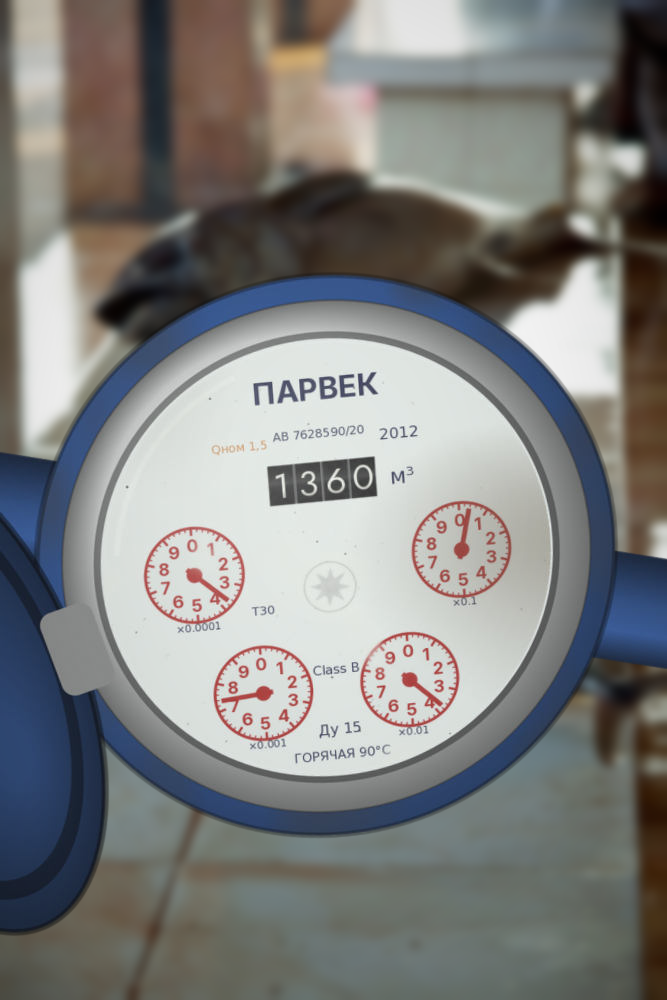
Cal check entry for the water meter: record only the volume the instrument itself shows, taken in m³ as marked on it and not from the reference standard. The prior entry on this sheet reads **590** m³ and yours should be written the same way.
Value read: **1360.0373** m³
